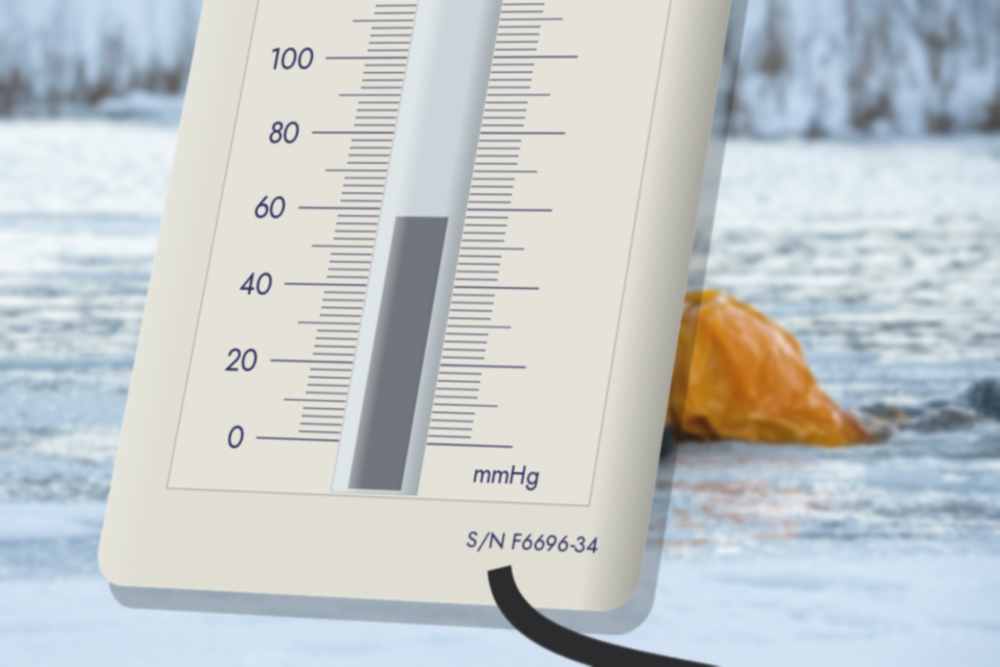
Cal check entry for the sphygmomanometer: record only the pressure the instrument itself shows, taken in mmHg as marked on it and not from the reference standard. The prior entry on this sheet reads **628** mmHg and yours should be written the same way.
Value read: **58** mmHg
